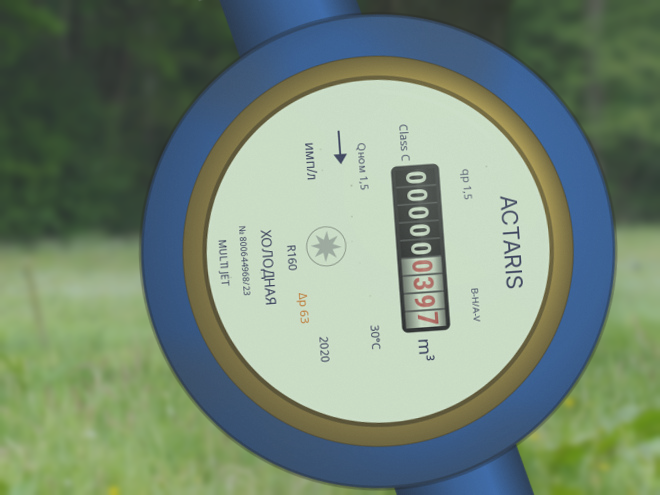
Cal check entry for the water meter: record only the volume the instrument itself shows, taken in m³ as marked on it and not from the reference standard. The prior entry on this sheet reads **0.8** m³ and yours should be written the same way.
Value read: **0.0397** m³
